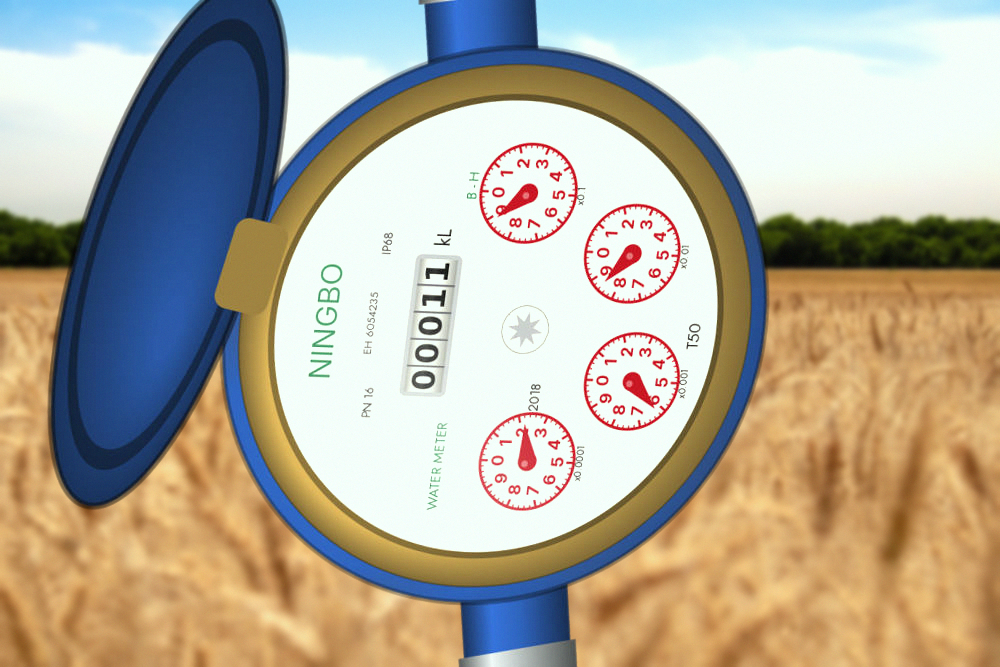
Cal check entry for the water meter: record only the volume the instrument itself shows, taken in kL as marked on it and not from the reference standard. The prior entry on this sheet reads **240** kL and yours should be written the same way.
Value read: **11.8862** kL
